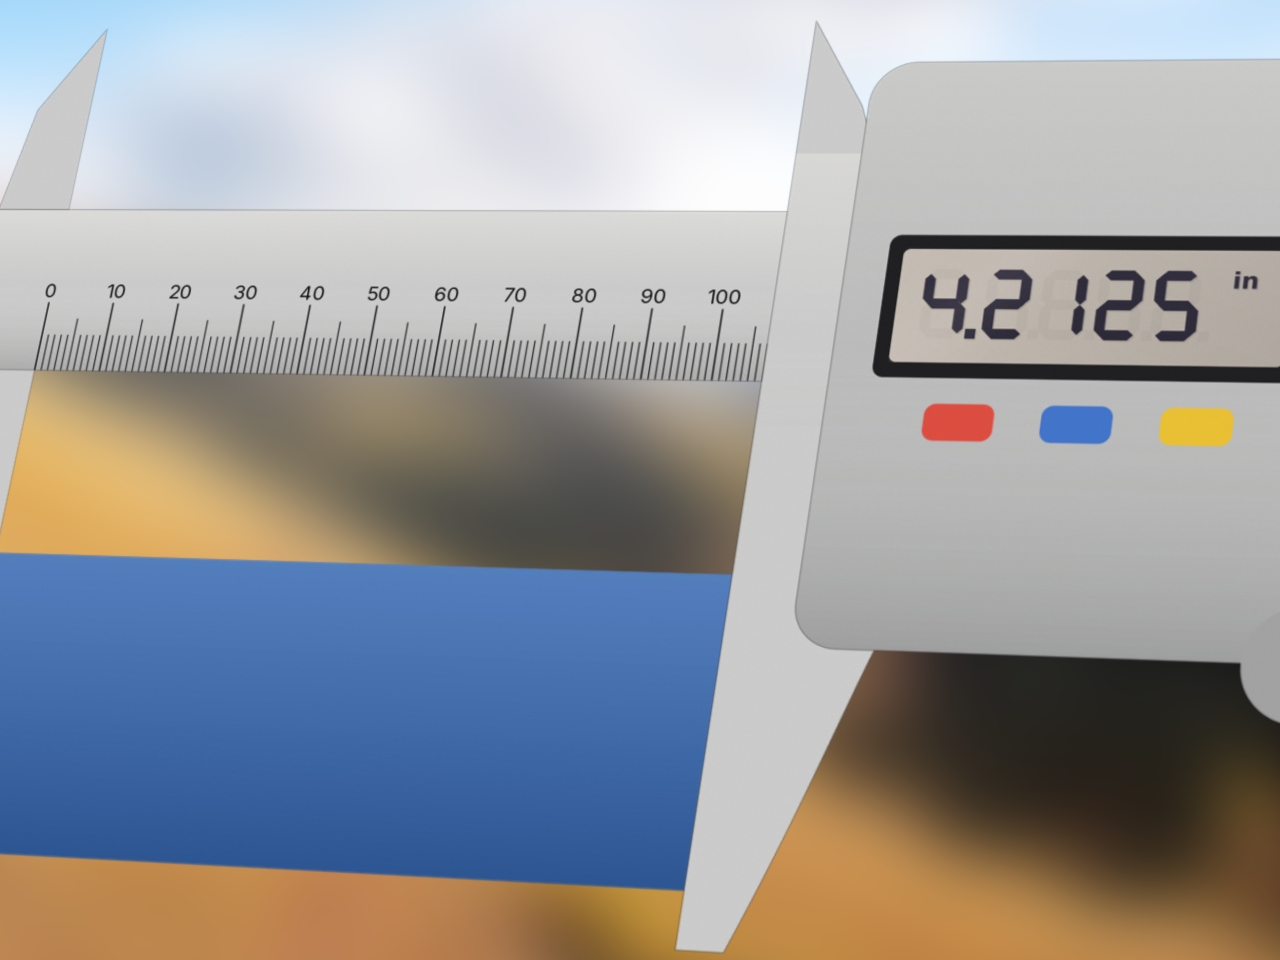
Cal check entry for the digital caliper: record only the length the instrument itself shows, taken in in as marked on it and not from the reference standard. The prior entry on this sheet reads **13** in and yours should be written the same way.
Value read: **4.2125** in
